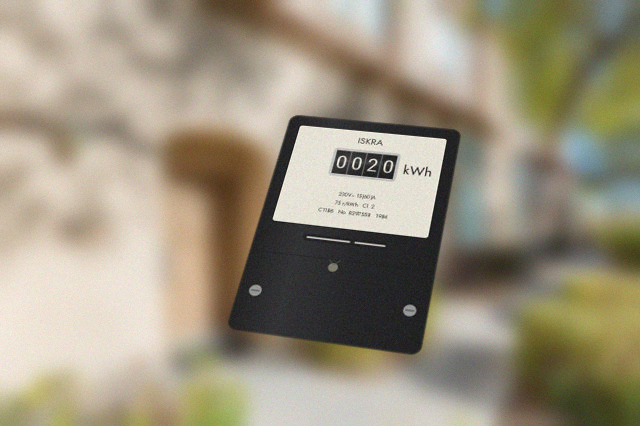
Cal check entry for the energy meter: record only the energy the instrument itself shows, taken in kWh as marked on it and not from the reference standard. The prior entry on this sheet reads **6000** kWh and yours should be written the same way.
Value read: **20** kWh
